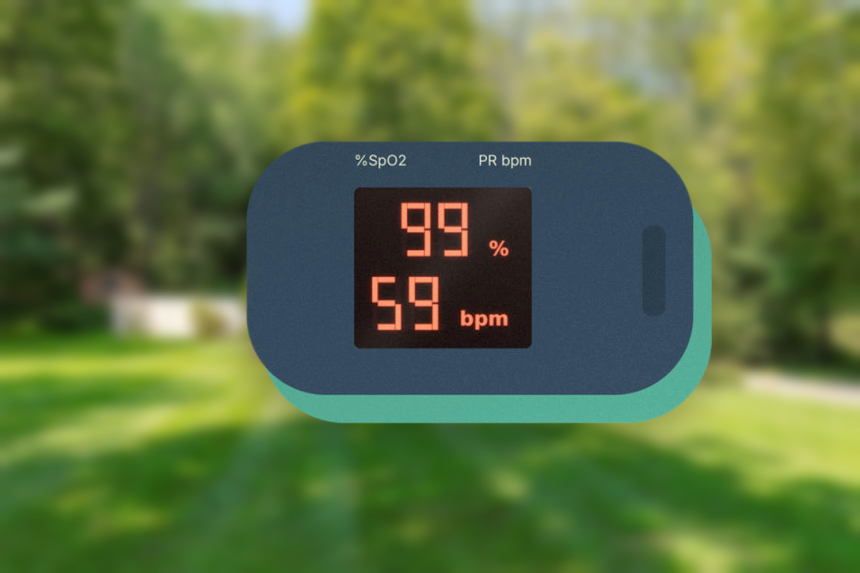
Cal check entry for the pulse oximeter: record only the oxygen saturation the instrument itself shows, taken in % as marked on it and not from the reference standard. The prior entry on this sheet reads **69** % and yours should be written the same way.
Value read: **99** %
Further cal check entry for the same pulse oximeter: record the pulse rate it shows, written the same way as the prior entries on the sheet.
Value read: **59** bpm
